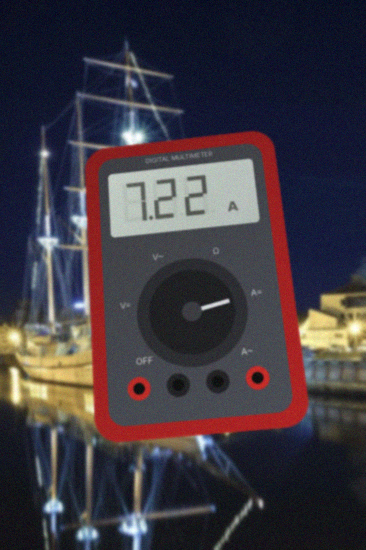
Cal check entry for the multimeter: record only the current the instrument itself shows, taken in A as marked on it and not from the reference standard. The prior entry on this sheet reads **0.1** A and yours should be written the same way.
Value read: **7.22** A
